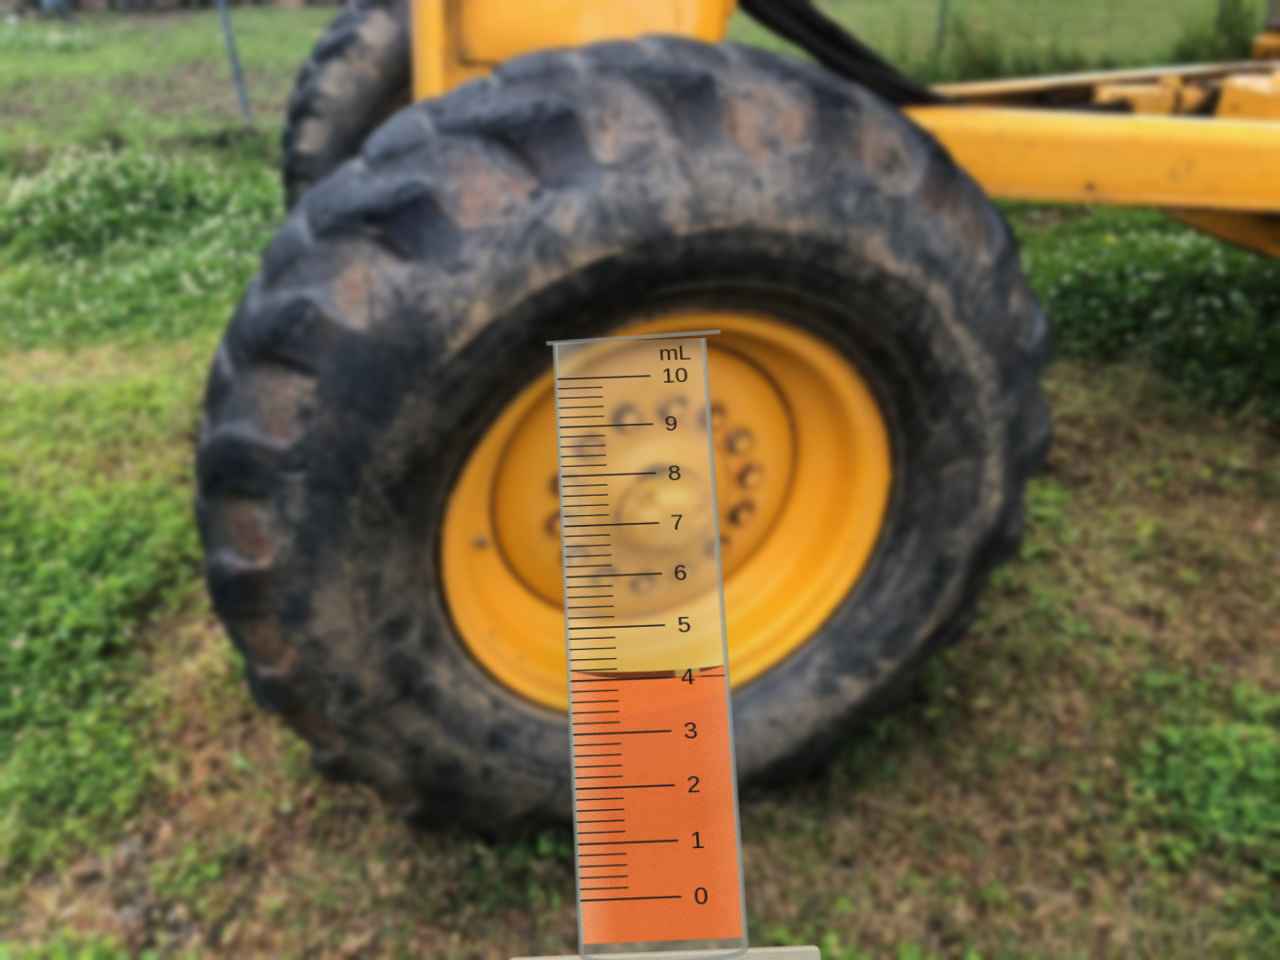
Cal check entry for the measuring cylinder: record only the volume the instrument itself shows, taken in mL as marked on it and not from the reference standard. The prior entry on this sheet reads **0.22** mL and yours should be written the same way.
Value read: **4** mL
